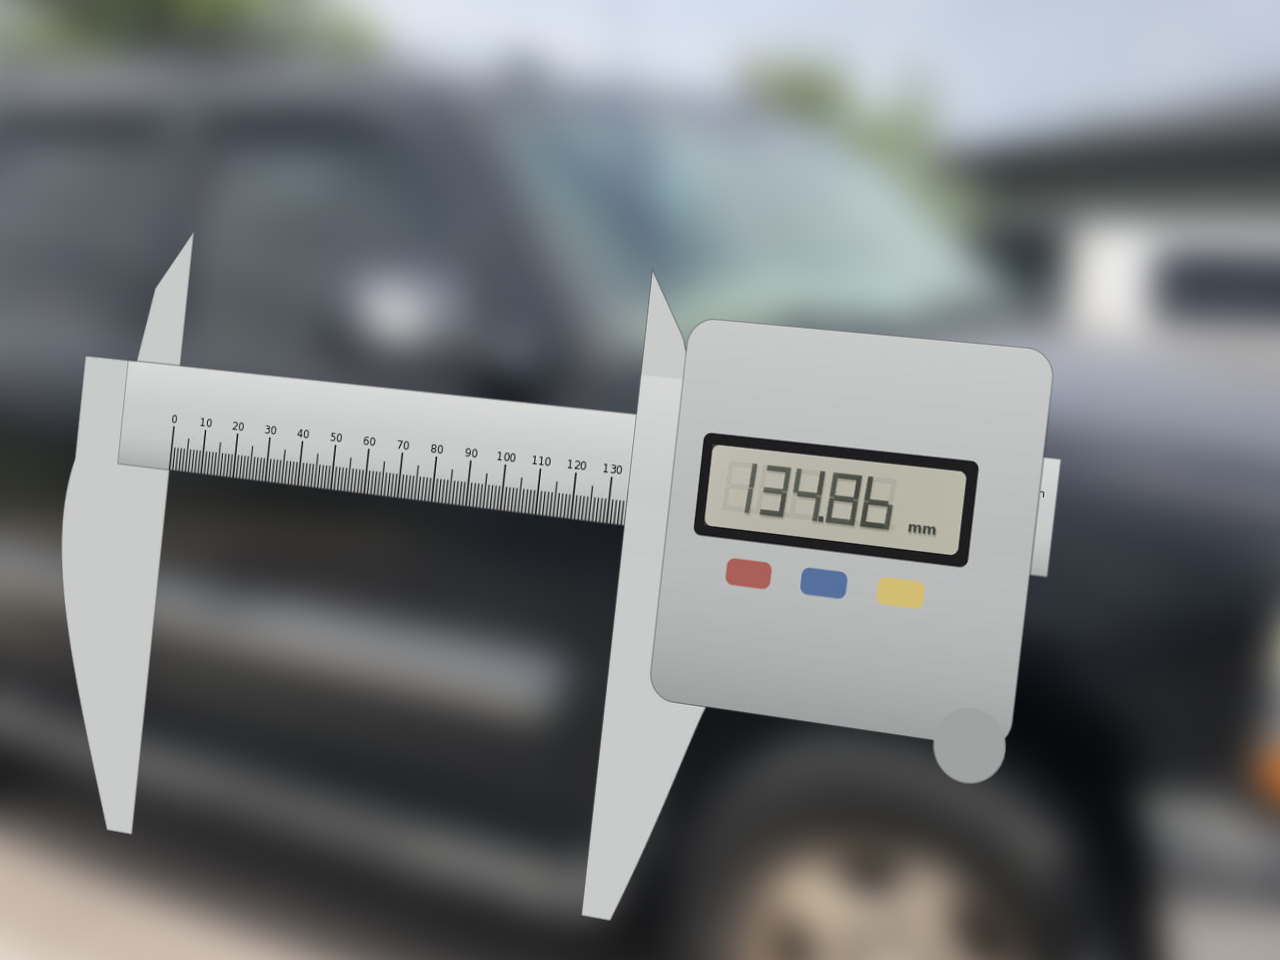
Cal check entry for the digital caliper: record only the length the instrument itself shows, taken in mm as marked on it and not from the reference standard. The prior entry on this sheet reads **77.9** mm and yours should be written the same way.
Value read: **134.86** mm
